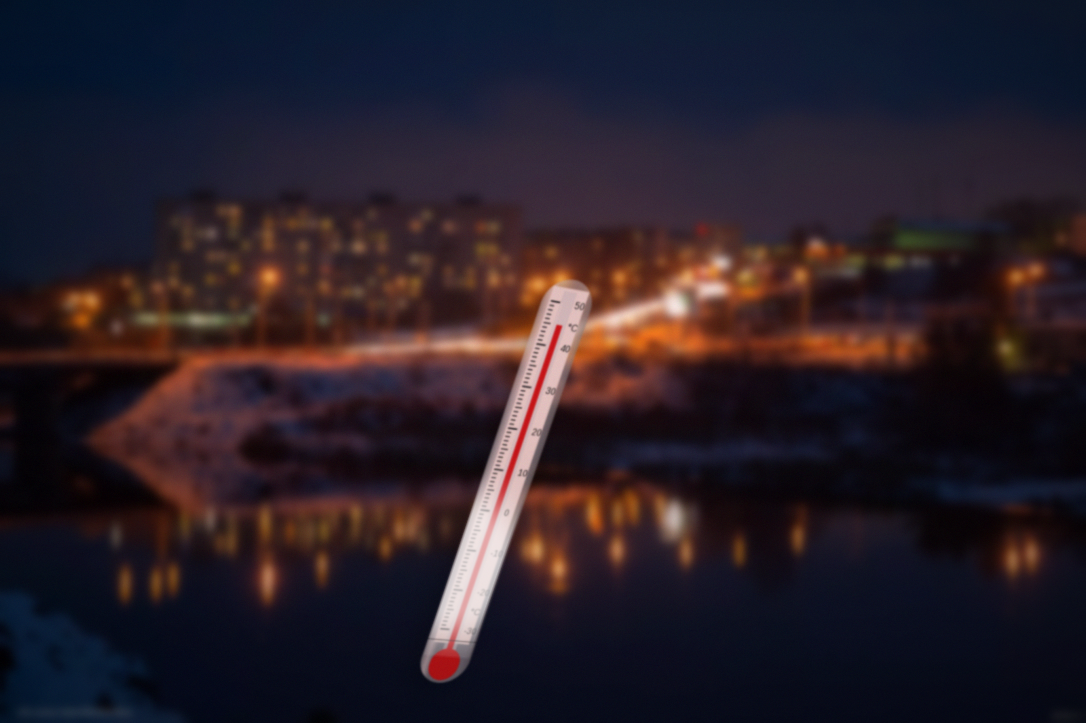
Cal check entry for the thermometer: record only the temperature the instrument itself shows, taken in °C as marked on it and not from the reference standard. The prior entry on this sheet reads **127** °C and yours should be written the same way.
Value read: **45** °C
